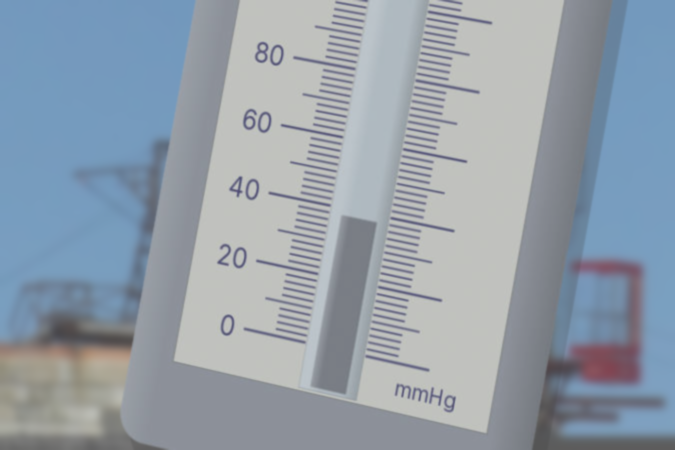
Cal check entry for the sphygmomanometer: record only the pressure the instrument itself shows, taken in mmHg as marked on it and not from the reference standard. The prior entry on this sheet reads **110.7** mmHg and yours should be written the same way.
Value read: **38** mmHg
